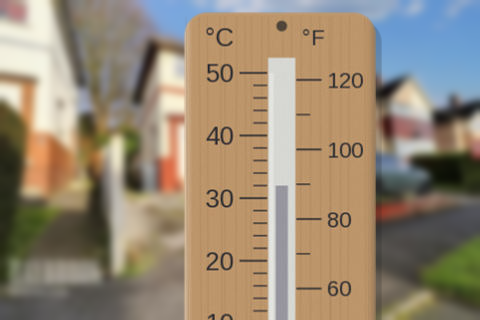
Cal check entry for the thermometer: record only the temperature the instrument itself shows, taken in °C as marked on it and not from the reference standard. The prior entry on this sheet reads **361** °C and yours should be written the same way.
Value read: **32** °C
